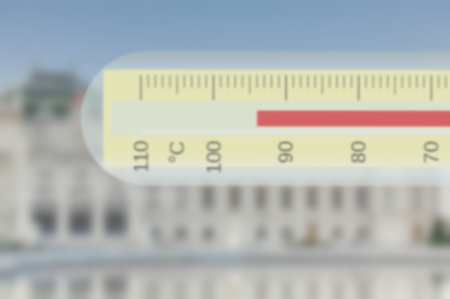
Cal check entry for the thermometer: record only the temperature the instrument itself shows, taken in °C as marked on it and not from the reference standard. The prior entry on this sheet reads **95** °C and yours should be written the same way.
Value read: **94** °C
